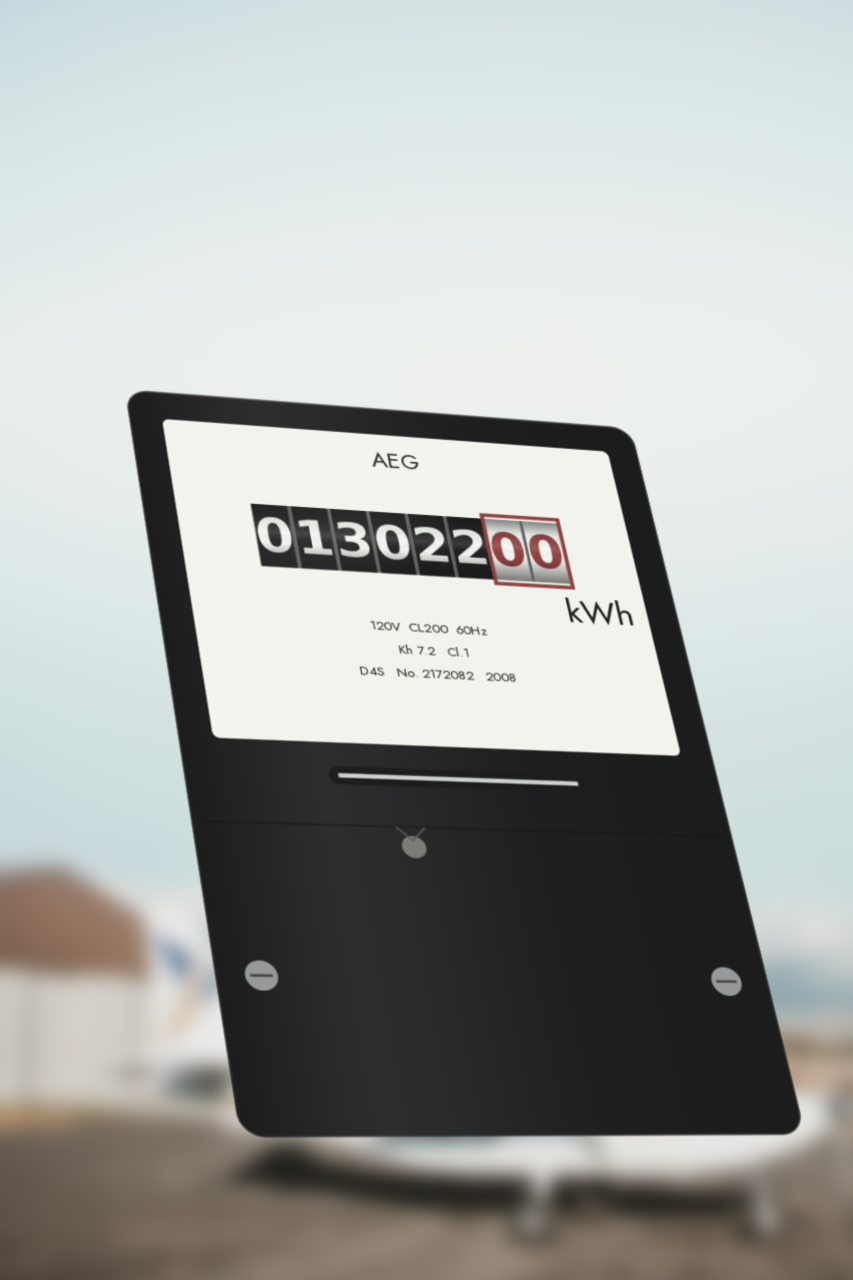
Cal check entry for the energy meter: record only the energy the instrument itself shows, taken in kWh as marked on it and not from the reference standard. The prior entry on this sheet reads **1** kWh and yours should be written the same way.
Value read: **13022.00** kWh
